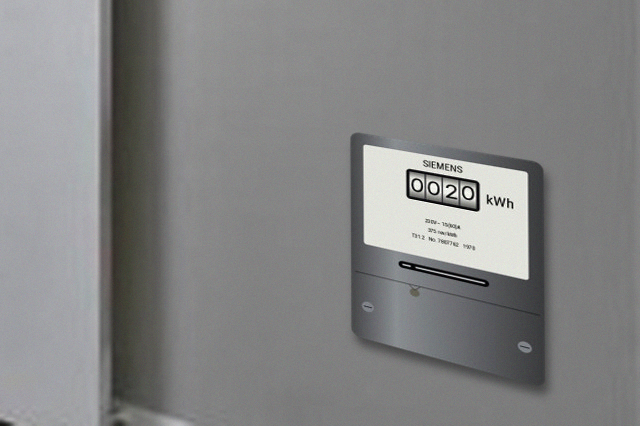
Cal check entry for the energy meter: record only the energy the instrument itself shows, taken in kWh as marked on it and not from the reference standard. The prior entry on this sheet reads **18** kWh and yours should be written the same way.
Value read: **20** kWh
